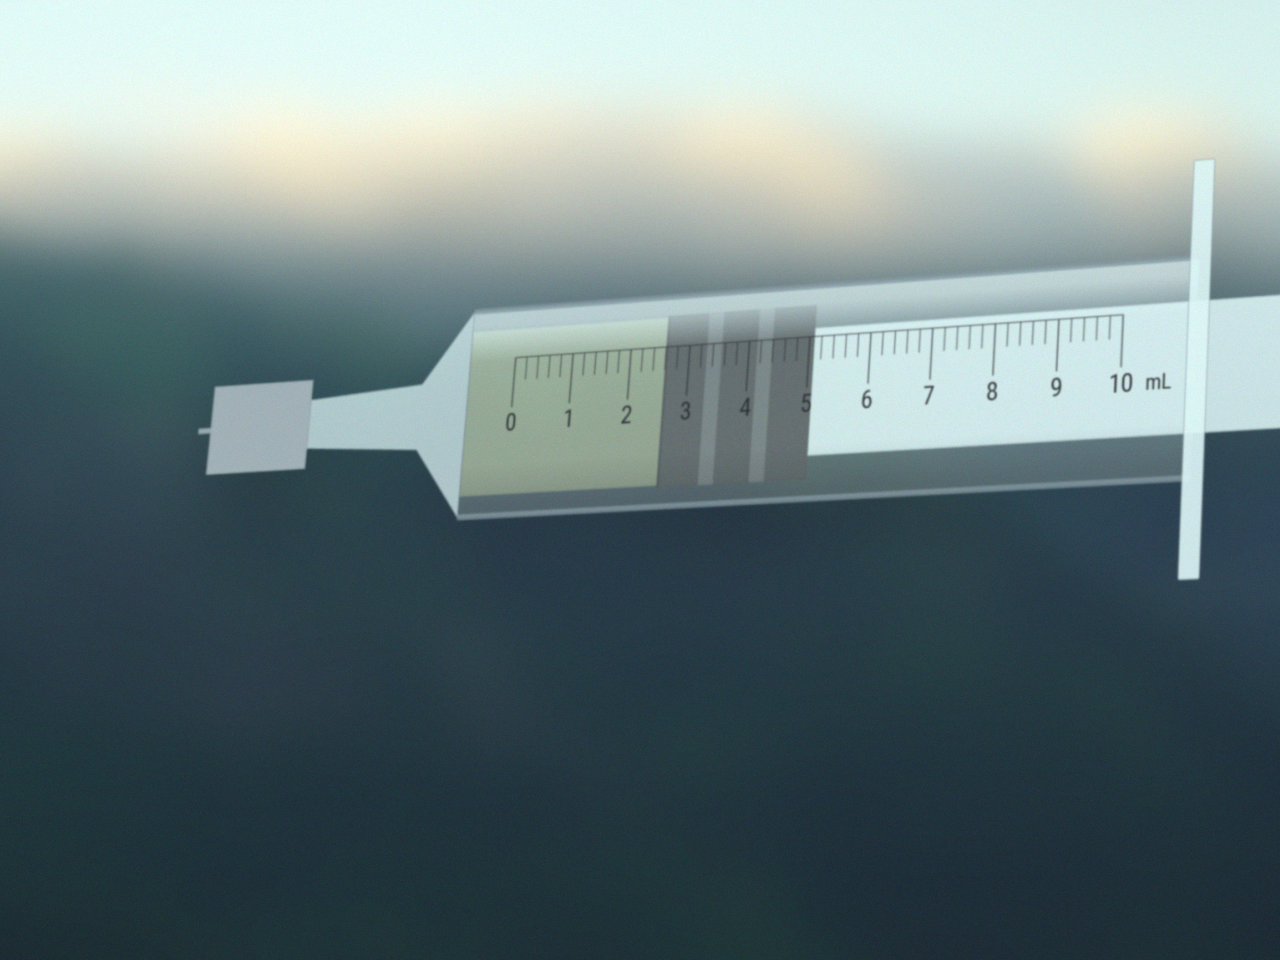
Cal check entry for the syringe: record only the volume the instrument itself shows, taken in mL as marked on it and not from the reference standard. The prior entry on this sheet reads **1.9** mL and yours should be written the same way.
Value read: **2.6** mL
